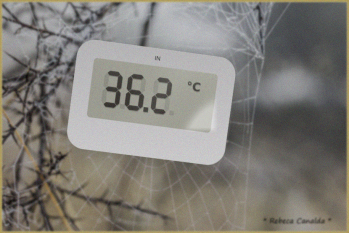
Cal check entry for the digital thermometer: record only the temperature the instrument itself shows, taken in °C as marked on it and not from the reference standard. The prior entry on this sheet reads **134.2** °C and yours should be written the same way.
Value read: **36.2** °C
